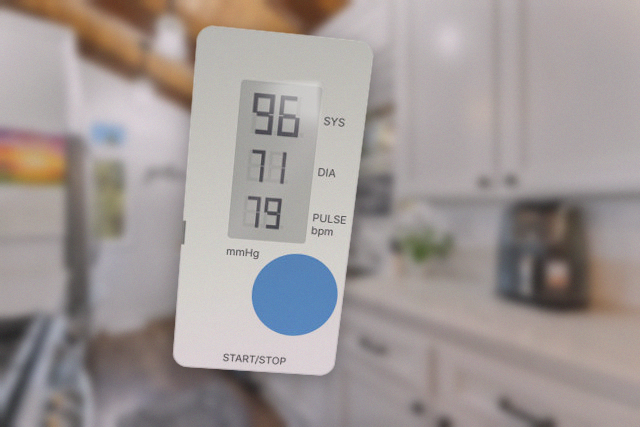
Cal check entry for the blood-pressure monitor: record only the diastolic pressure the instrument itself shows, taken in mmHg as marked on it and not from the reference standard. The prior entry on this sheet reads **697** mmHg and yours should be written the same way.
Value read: **71** mmHg
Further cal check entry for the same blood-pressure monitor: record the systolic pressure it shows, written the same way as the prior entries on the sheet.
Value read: **96** mmHg
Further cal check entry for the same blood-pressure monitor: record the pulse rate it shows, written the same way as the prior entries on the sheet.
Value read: **79** bpm
